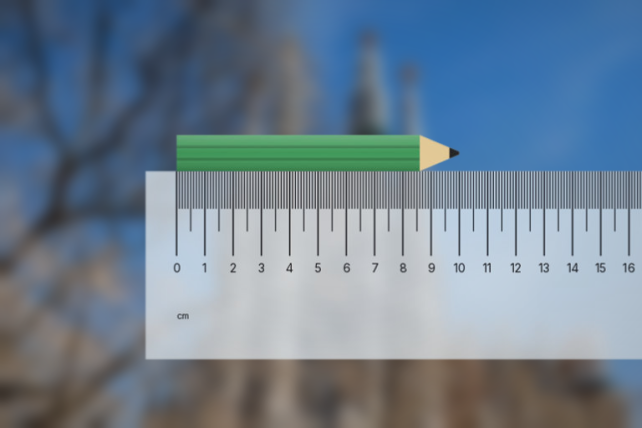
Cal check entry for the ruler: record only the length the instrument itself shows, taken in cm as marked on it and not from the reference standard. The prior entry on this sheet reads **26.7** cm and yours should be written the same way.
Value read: **10** cm
